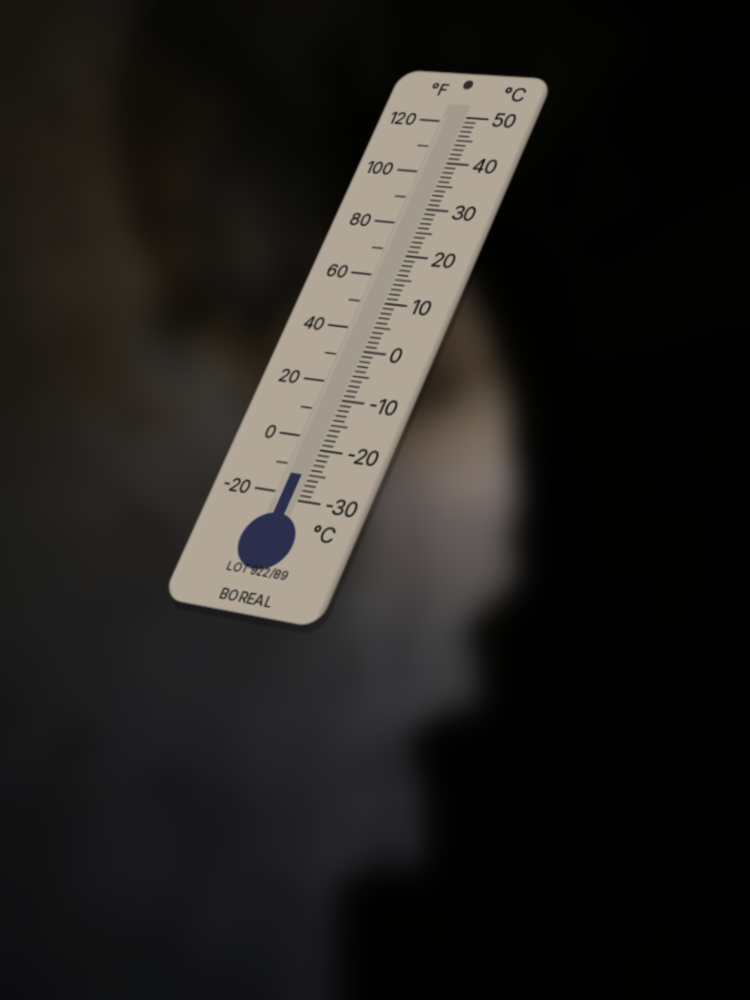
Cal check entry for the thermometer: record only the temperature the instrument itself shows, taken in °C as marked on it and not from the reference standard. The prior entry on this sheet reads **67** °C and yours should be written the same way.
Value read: **-25** °C
